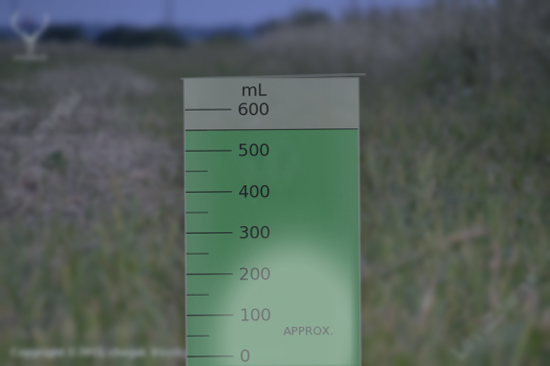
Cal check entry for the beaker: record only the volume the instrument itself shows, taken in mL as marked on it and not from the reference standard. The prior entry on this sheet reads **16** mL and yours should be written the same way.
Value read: **550** mL
